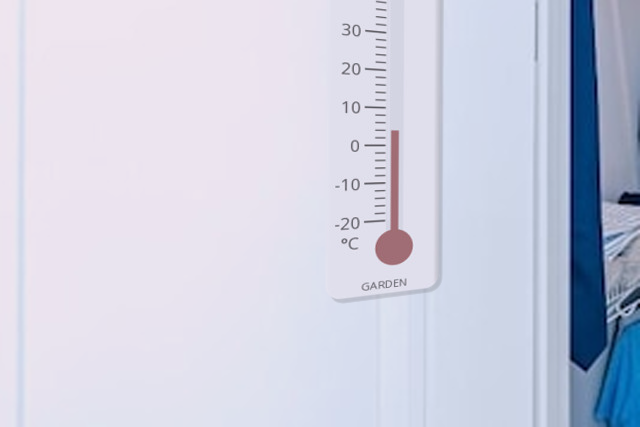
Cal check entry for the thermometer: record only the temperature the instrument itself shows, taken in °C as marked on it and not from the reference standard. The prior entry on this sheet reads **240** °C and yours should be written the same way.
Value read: **4** °C
